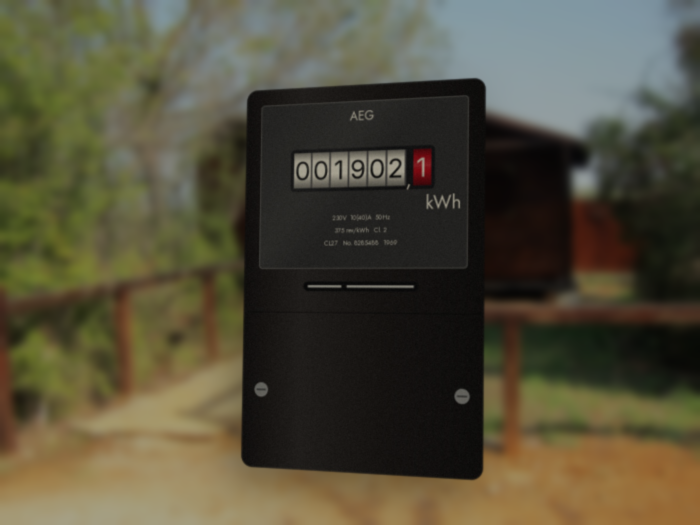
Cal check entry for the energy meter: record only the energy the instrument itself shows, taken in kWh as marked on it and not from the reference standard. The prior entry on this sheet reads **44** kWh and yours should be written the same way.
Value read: **1902.1** kWh
